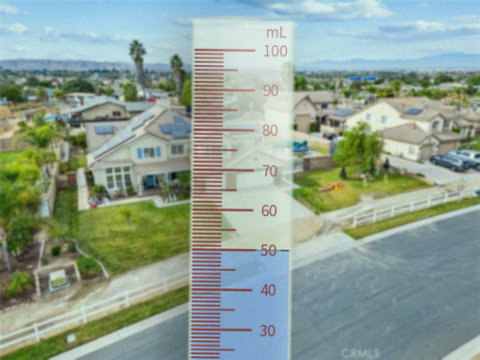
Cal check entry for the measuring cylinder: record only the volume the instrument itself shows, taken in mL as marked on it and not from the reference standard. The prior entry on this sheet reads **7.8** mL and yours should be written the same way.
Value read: **50** mL
